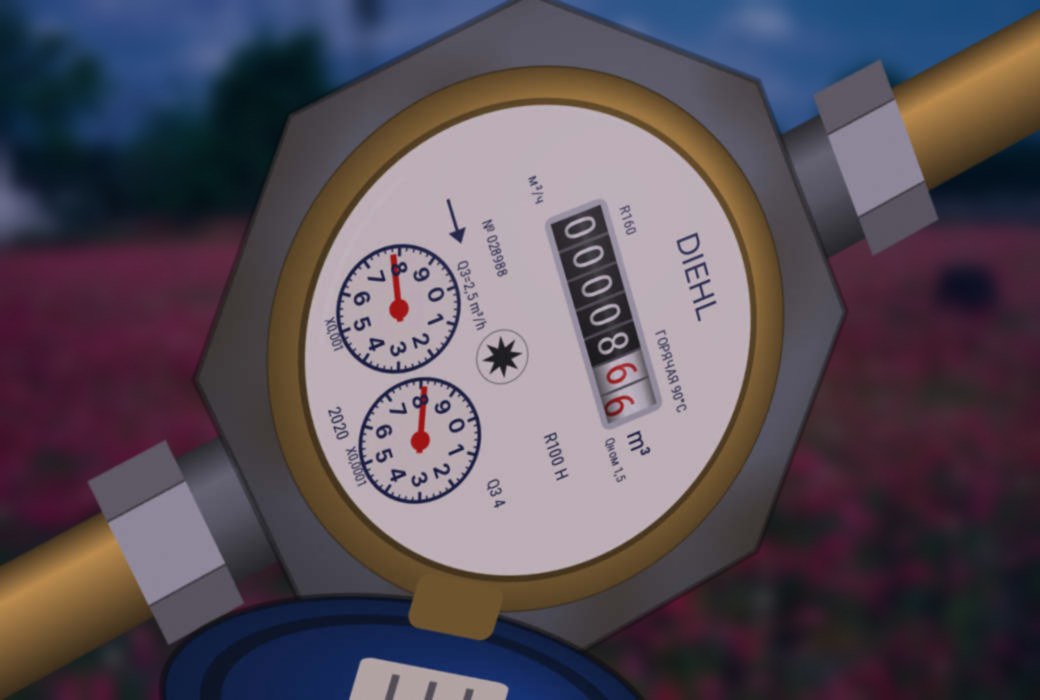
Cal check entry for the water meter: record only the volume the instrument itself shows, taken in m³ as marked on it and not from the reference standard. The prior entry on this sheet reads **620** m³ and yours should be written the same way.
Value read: **8.6578** m³
